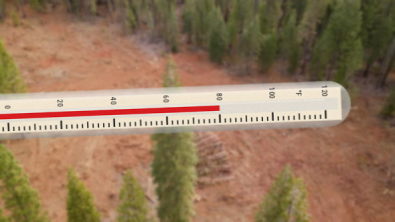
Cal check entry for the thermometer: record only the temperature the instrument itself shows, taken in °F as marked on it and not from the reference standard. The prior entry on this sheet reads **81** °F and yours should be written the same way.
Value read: **80** °F
